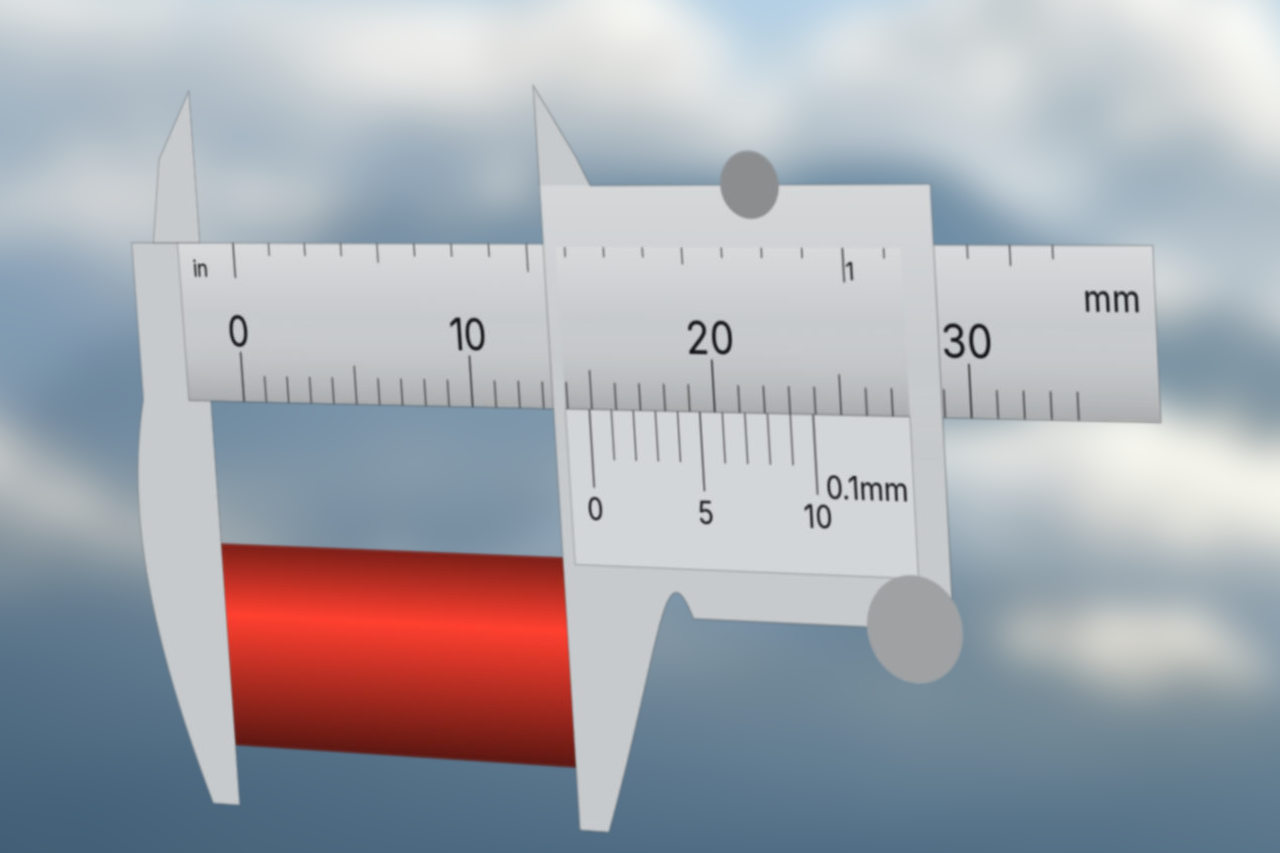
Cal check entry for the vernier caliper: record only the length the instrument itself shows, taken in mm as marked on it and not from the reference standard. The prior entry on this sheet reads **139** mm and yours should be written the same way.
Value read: **14.9** mm
